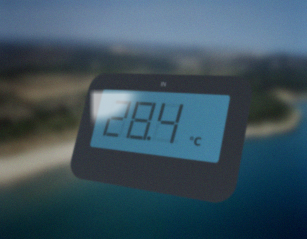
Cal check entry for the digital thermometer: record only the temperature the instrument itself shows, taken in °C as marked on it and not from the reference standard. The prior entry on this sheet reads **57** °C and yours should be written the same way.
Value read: **28.4** °C
